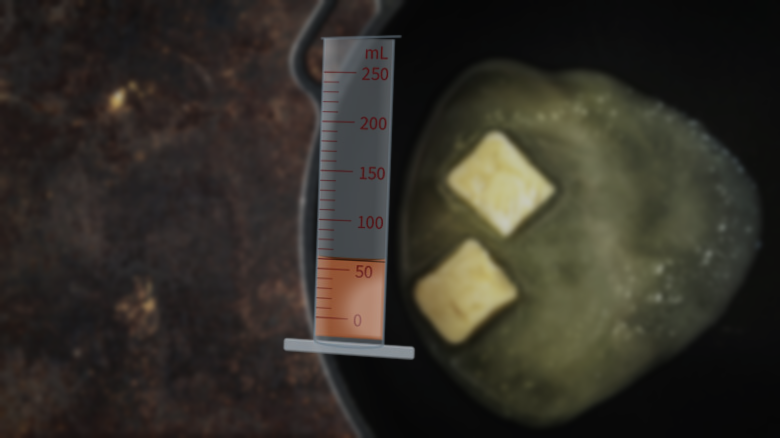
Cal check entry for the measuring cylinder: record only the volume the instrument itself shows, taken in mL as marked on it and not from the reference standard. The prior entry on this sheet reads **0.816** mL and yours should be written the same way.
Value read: **60** mL
